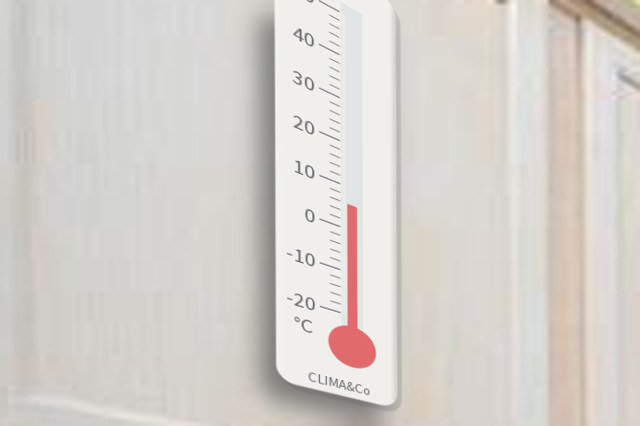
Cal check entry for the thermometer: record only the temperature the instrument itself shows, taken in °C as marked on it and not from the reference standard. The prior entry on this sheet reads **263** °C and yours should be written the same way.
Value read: **6** °C
